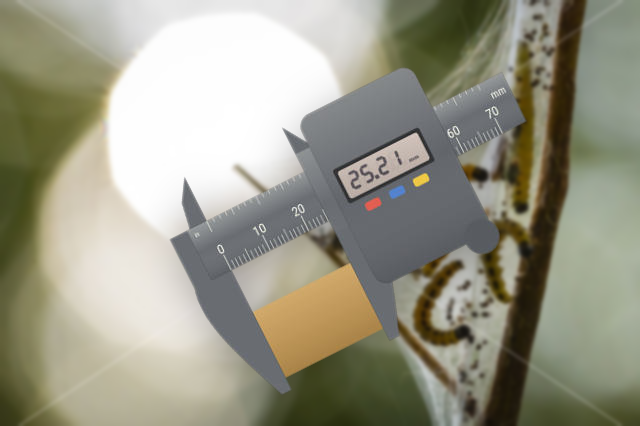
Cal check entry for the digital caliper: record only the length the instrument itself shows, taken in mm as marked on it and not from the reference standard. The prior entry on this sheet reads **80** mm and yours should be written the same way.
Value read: **25.21** mm
